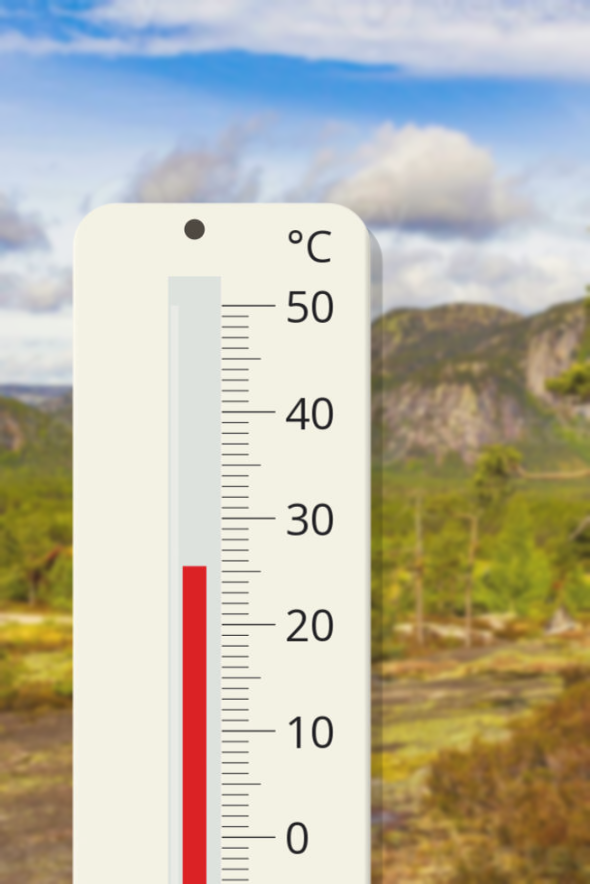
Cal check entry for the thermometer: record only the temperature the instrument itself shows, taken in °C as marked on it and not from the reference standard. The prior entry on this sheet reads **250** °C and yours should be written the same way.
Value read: **25.5** °C
